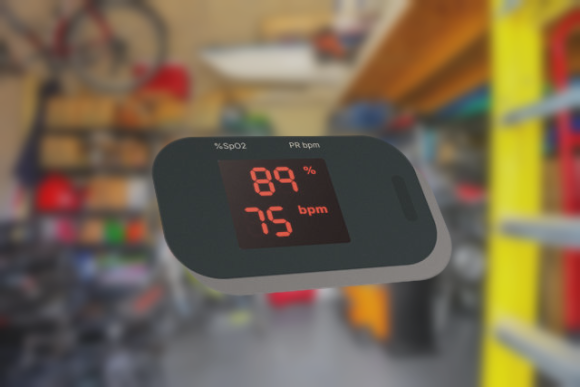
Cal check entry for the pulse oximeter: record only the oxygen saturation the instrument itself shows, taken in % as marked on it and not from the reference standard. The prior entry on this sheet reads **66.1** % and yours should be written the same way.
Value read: **89** %
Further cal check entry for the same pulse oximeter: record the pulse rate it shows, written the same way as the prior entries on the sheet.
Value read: **75** bpm
